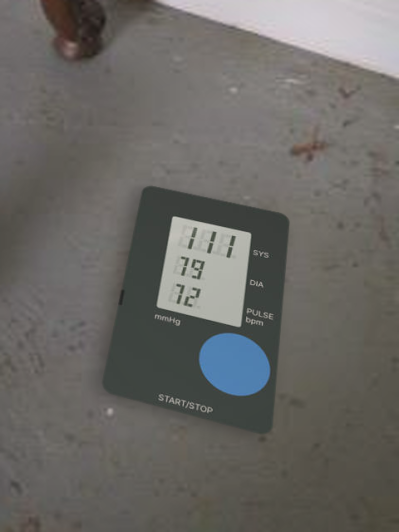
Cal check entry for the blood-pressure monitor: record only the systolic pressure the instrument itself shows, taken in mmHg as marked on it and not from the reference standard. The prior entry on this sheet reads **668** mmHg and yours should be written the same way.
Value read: **111** mmHg
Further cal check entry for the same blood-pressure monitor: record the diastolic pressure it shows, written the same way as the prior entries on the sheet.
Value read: **79** mmHg
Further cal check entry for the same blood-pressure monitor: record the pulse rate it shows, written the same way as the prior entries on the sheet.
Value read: **72** bpm
